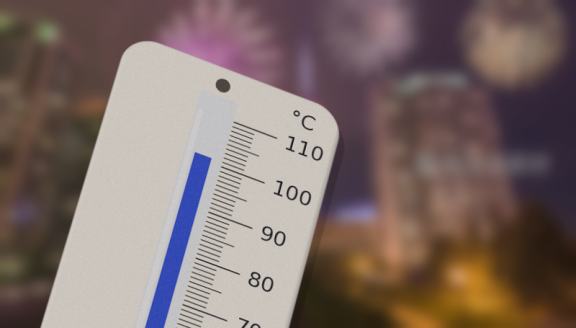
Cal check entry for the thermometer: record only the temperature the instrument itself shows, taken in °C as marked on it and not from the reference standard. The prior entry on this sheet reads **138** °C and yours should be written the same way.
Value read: **101** °C
